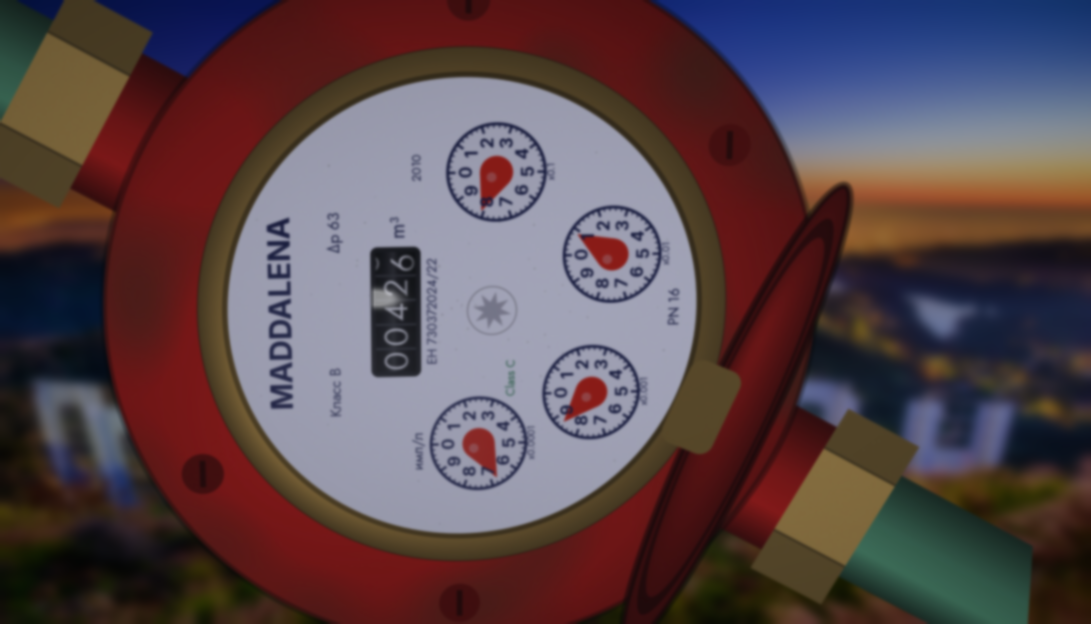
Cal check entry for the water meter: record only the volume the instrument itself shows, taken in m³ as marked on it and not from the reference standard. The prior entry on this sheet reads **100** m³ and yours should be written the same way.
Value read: **425.8086** m³
